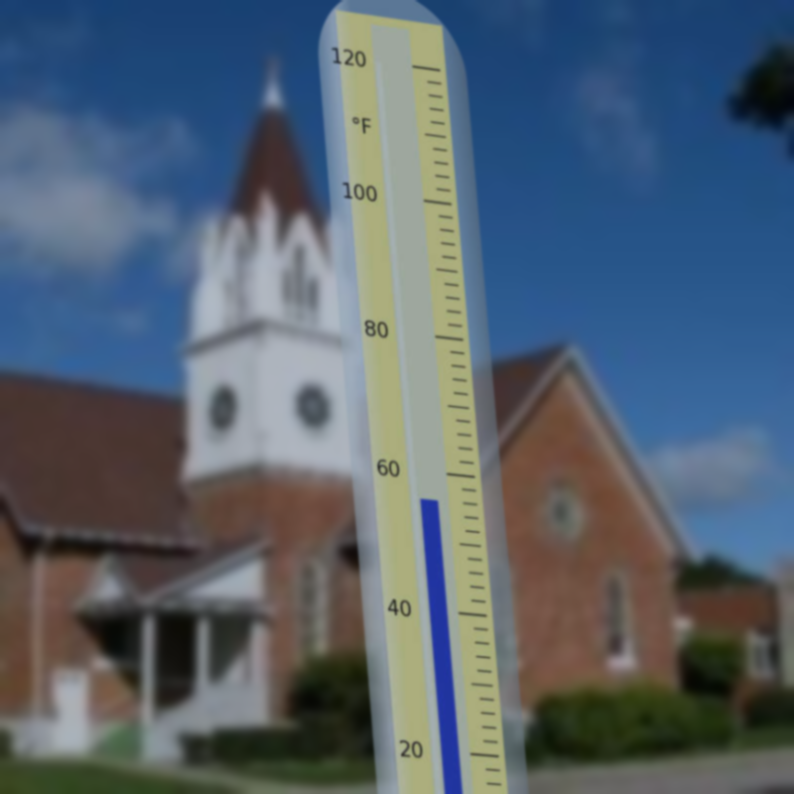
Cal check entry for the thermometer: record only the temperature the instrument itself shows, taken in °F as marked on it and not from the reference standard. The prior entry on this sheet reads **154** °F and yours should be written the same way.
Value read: **56** °F
